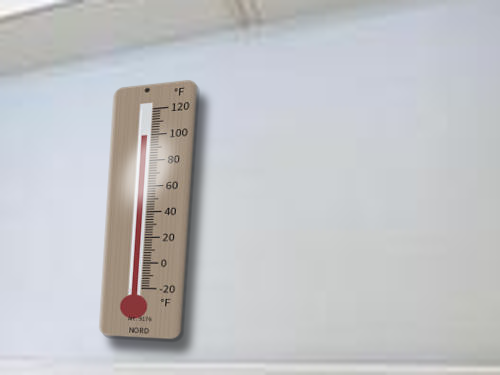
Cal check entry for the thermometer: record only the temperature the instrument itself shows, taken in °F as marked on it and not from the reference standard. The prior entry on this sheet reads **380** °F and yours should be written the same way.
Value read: **100** °F
